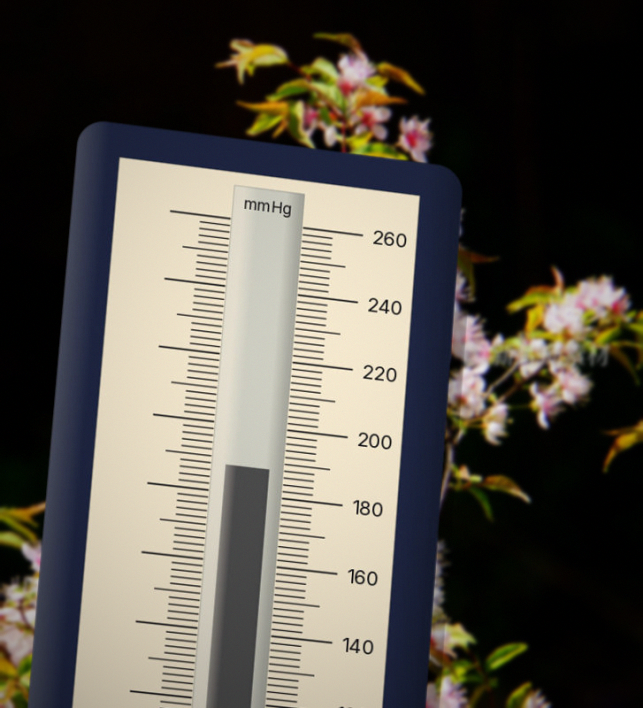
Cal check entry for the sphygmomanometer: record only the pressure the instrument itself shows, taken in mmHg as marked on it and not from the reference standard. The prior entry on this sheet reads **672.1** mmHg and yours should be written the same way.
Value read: **188** mmHg
